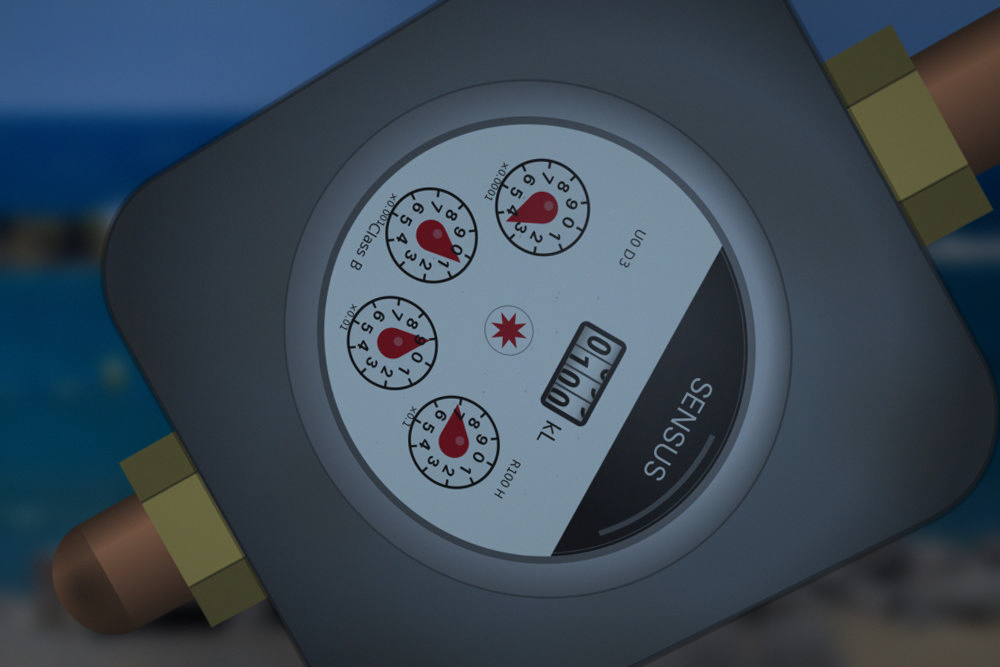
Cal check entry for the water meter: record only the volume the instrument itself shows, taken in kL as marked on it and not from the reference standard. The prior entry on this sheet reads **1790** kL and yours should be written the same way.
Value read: **99.6903** kL
